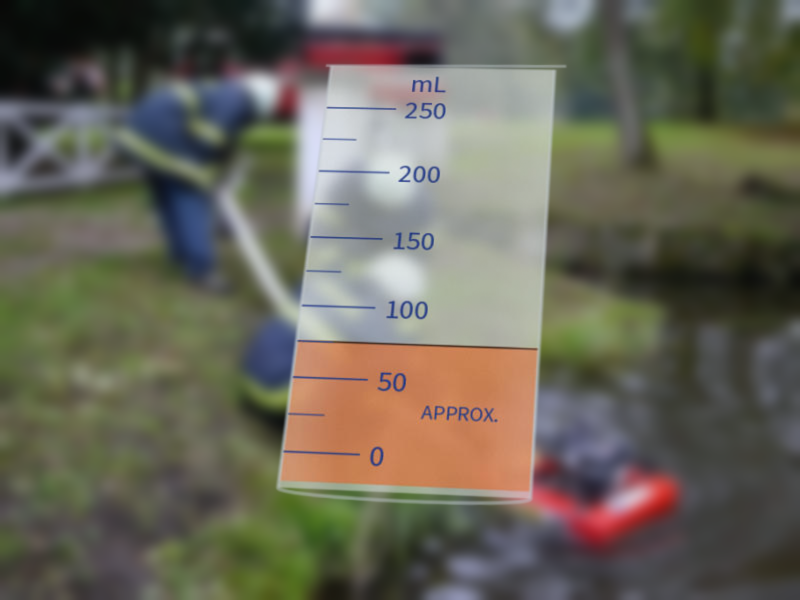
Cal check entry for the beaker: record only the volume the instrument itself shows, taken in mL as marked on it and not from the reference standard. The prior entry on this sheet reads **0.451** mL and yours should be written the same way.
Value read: **75** mL
